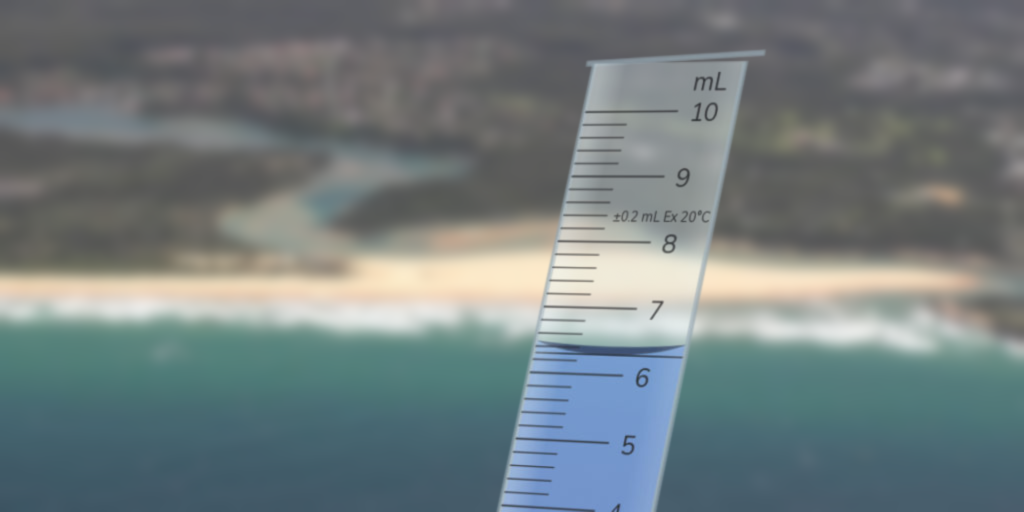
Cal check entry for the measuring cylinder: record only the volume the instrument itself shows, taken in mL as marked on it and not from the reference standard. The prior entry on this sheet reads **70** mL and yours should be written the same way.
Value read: **6.3** mL
